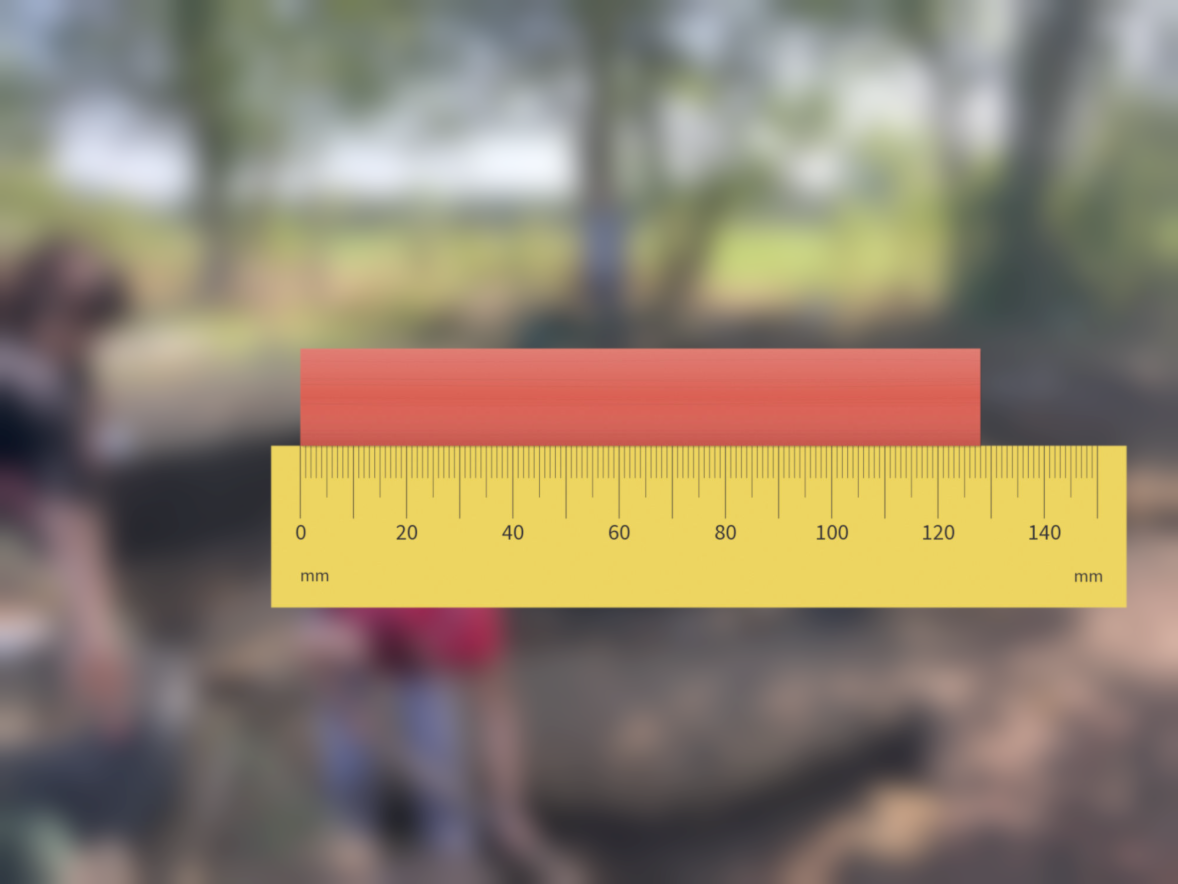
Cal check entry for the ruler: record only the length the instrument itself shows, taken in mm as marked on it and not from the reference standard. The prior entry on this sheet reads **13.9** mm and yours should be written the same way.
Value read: **128** mm
